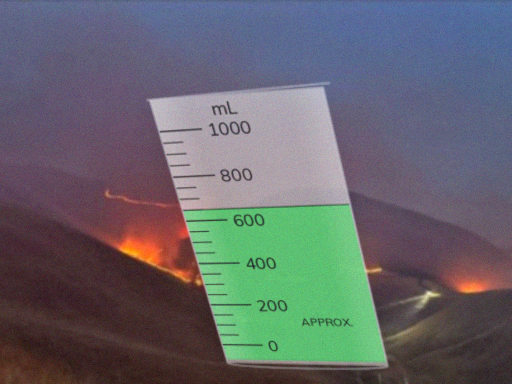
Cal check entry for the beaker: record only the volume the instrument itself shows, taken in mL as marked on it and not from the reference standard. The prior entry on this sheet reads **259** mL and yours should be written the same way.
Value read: **650** mL
